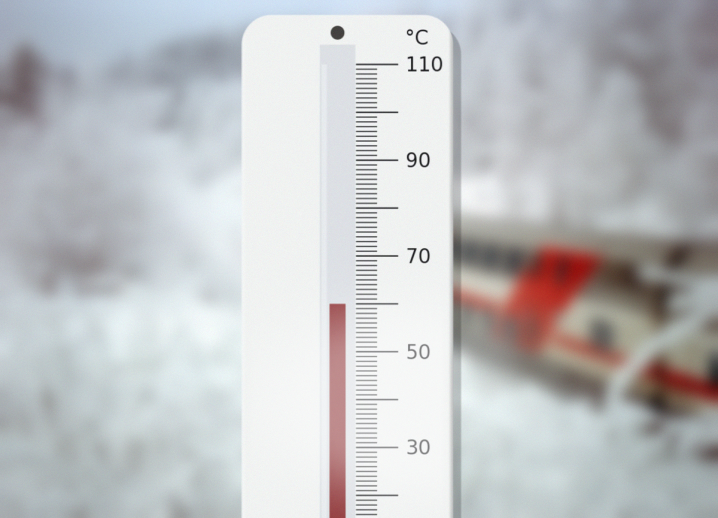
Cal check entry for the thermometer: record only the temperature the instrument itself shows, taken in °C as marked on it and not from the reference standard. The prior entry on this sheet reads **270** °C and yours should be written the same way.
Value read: **60** °C
